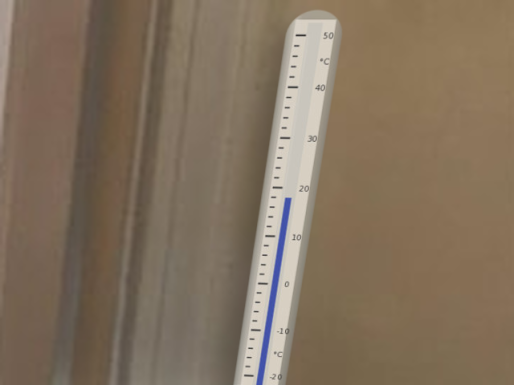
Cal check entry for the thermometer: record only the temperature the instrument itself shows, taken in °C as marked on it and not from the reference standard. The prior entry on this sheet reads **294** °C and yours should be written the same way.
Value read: **18** °C
